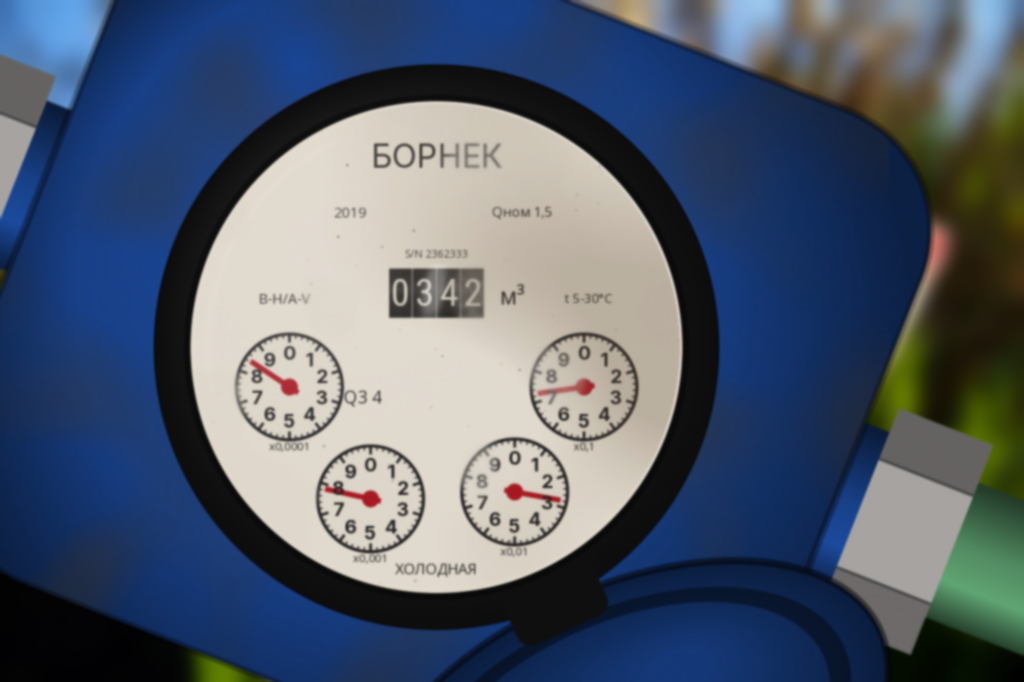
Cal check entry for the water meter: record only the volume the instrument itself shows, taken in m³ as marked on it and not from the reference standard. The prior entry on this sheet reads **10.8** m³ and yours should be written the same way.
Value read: **342.7278** m³
